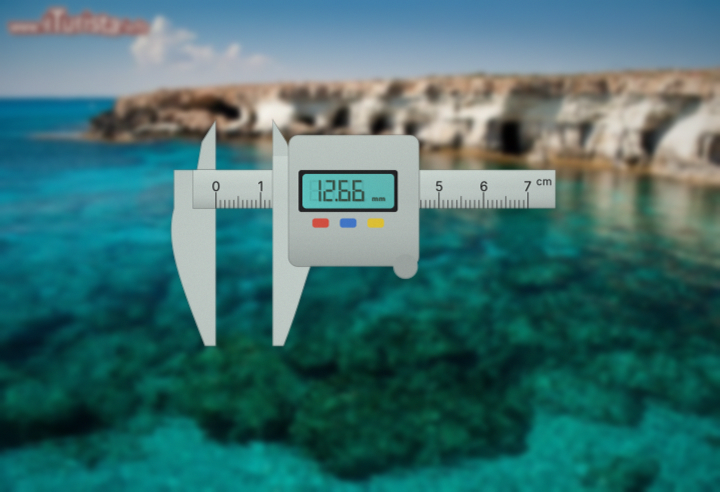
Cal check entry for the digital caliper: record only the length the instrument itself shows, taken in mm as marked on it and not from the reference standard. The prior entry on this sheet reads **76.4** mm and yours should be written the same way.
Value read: **12.66** mm
